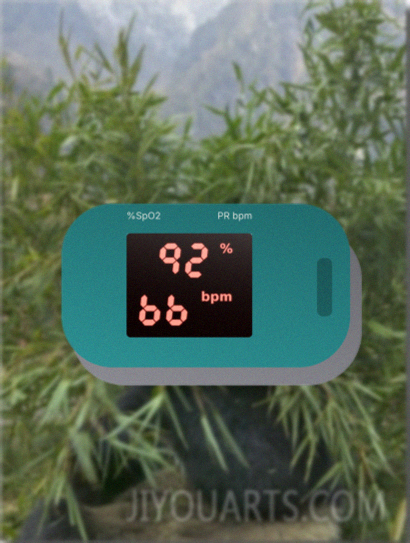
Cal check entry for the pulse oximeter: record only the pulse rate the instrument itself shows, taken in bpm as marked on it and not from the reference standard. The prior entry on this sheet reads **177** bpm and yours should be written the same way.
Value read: **66** bpm
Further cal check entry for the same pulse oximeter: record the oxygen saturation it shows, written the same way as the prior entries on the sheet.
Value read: **92** %
